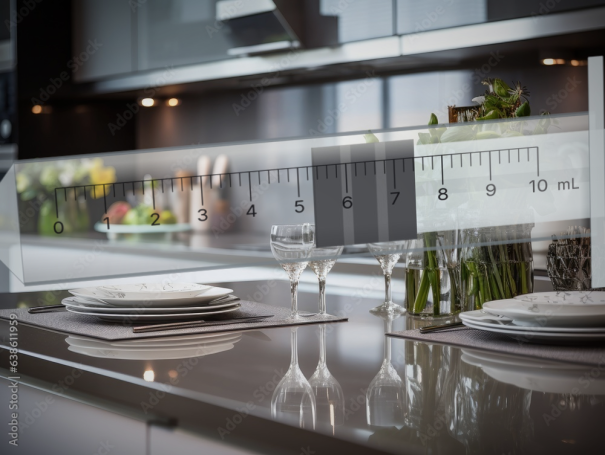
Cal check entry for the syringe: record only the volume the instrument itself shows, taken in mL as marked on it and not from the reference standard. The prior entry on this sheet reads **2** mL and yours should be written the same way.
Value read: **5.3** mL
